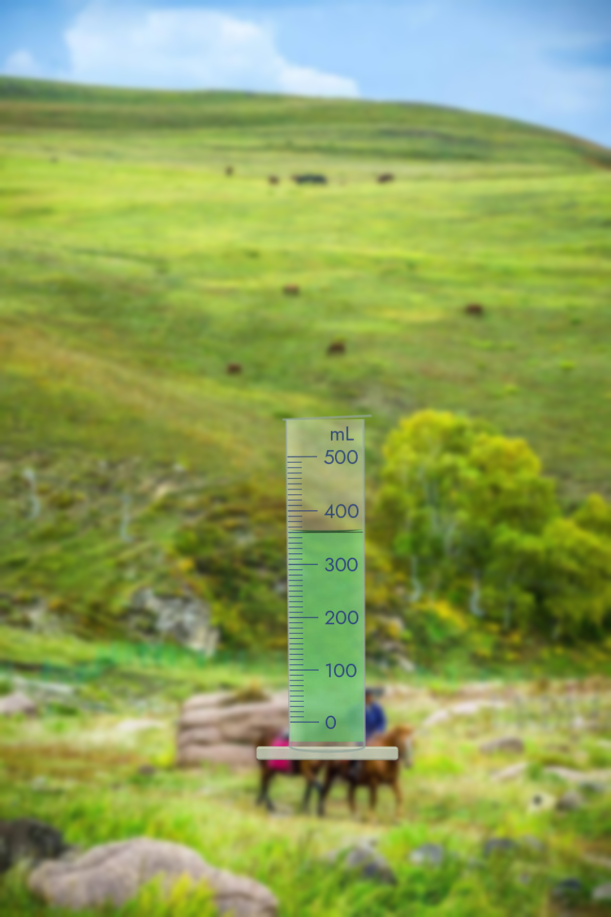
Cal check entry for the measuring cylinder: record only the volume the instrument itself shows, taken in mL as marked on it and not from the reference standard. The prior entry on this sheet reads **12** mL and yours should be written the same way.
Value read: **360** mL
